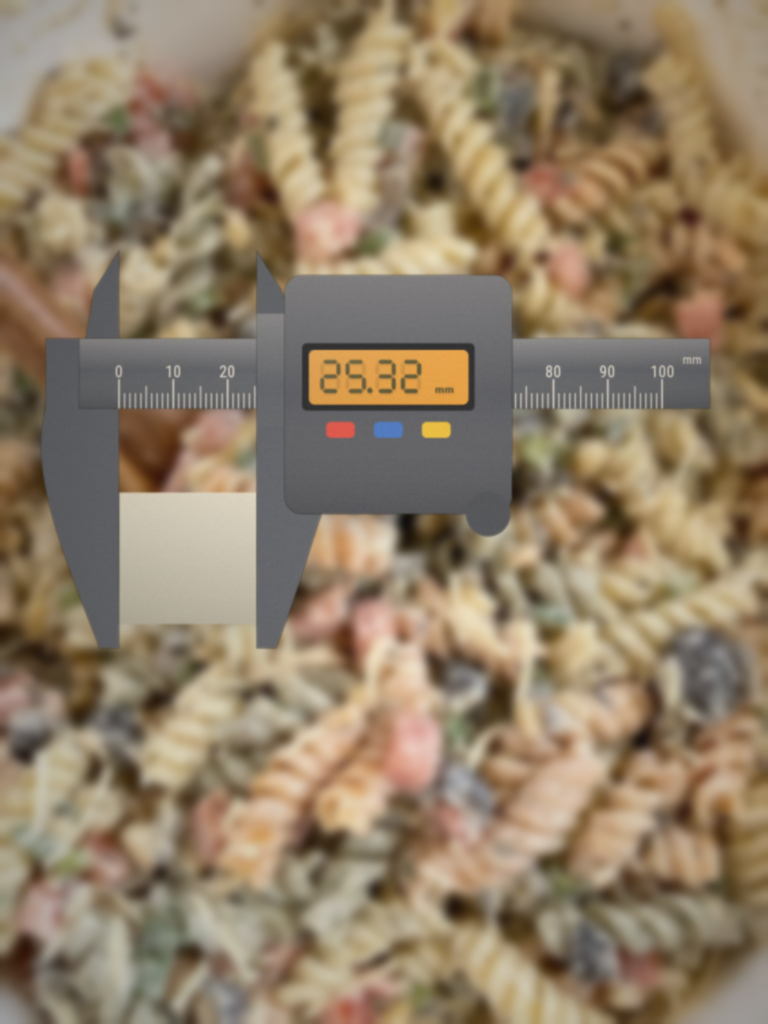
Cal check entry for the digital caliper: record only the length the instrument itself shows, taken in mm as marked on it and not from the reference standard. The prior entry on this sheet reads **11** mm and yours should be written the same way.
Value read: **25.32** mm
